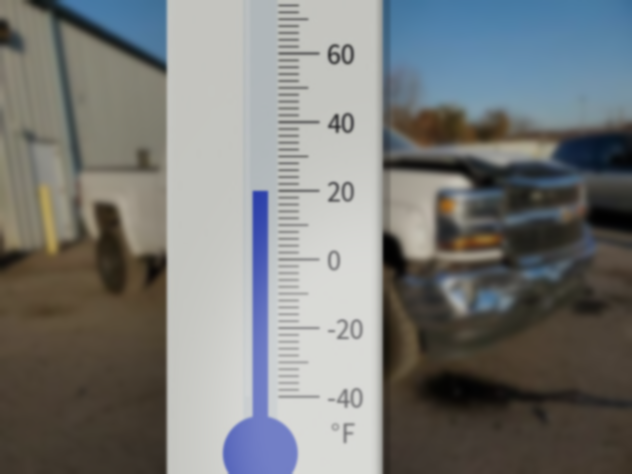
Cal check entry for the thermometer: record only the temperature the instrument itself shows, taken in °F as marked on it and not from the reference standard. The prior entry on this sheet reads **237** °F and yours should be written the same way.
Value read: **20** °F
